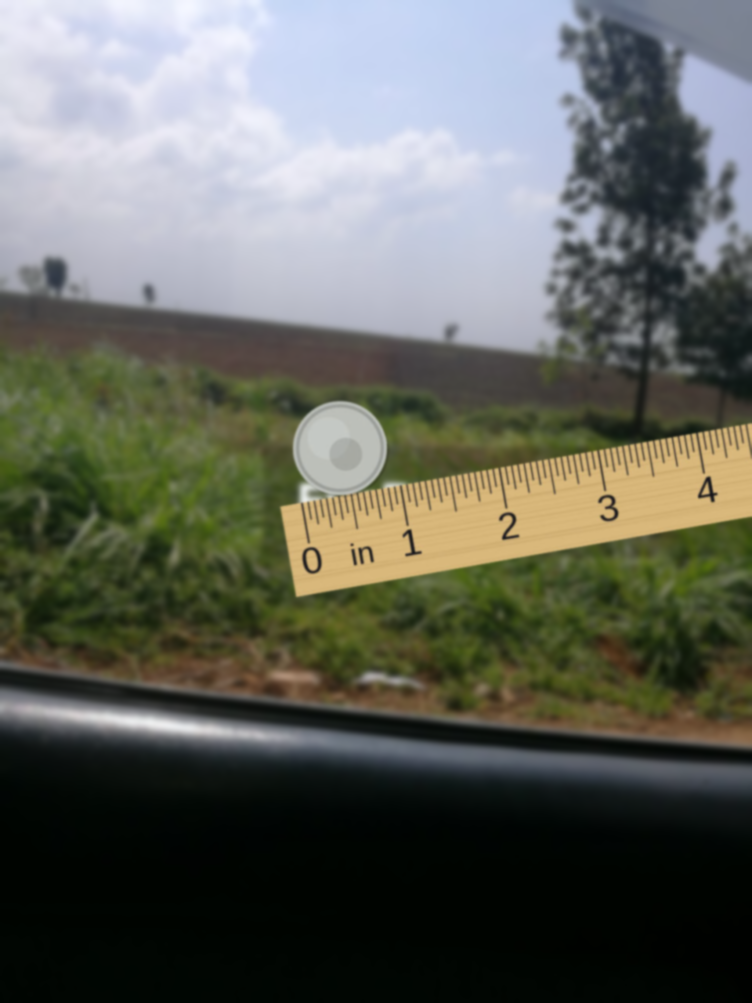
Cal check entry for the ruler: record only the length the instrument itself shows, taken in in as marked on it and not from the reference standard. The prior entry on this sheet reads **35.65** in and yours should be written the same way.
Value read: **0.9375** in
